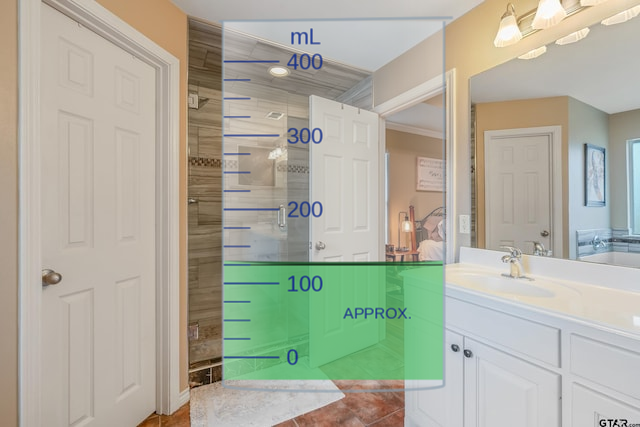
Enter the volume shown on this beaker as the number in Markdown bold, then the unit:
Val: **125** mL
